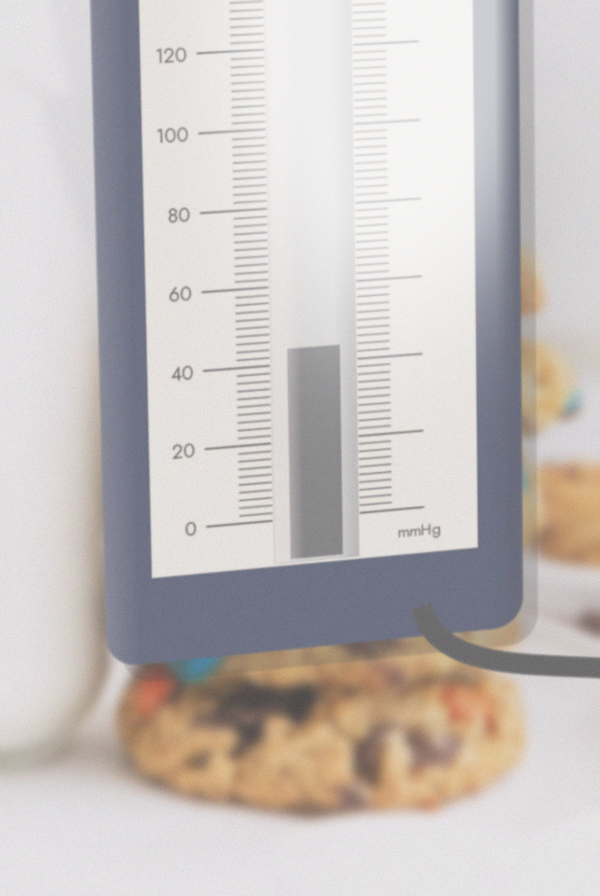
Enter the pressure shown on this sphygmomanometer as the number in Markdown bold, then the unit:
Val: **44** mmHg
